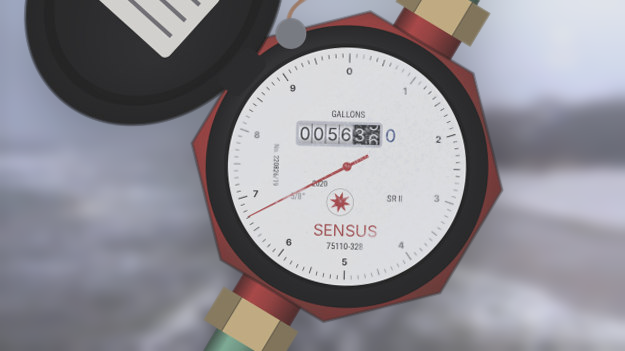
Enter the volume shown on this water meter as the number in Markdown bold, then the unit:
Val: **56356.7** gal
